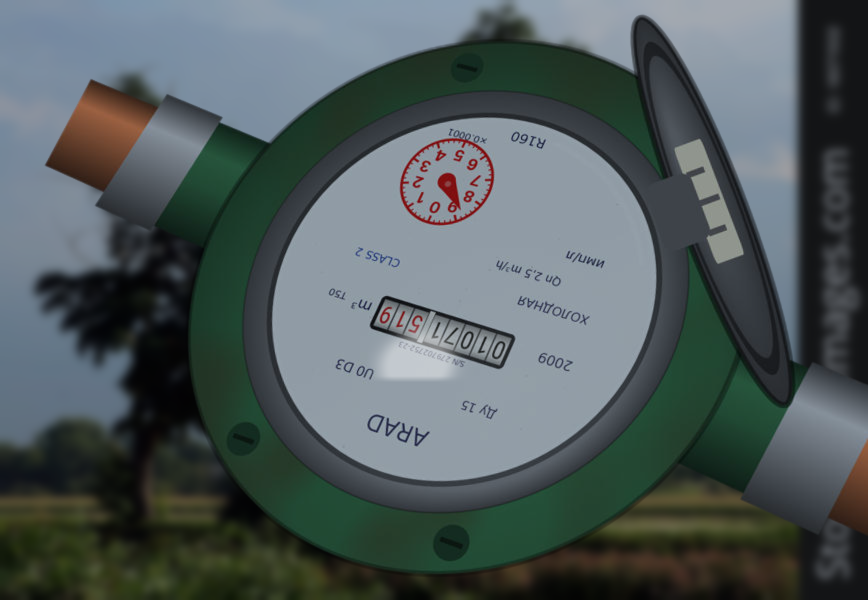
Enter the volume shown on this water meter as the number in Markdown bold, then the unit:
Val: **1071.5198** m³
